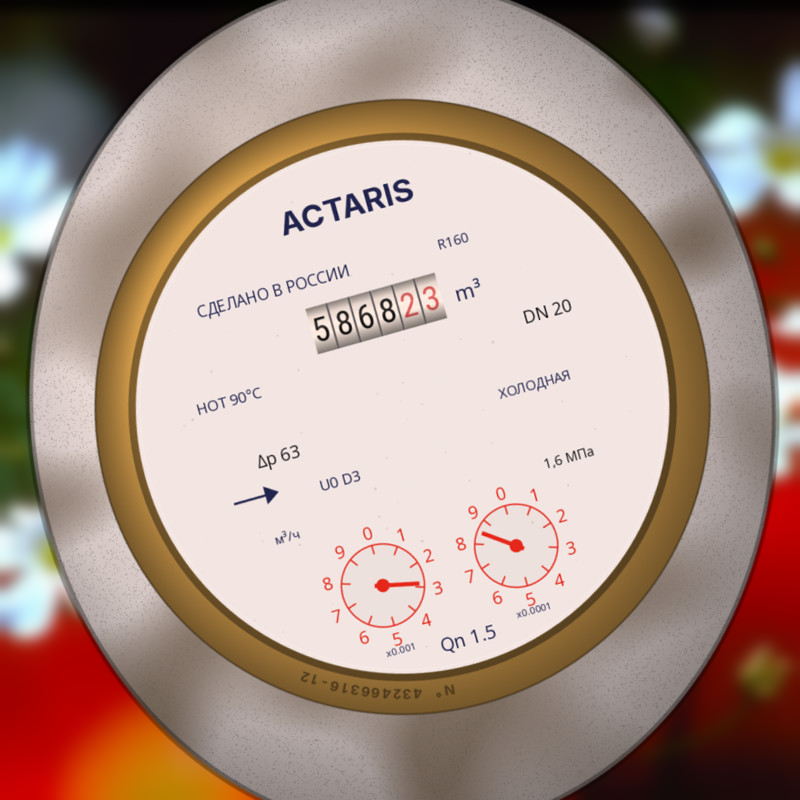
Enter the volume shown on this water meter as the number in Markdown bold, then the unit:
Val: **5868.2328** m³
